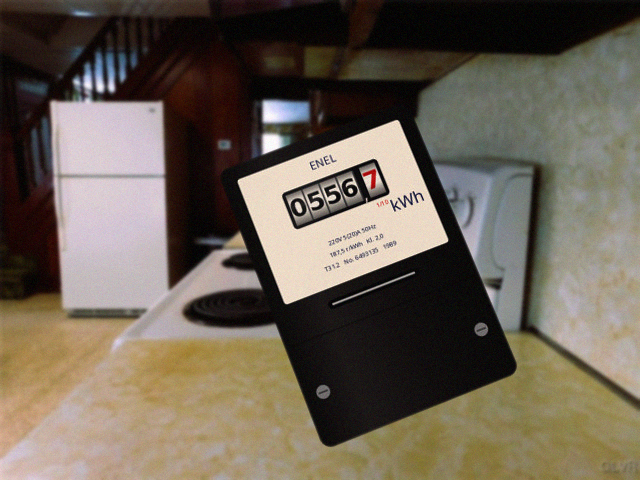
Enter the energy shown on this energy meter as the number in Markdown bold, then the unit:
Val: **556.7** kWh
